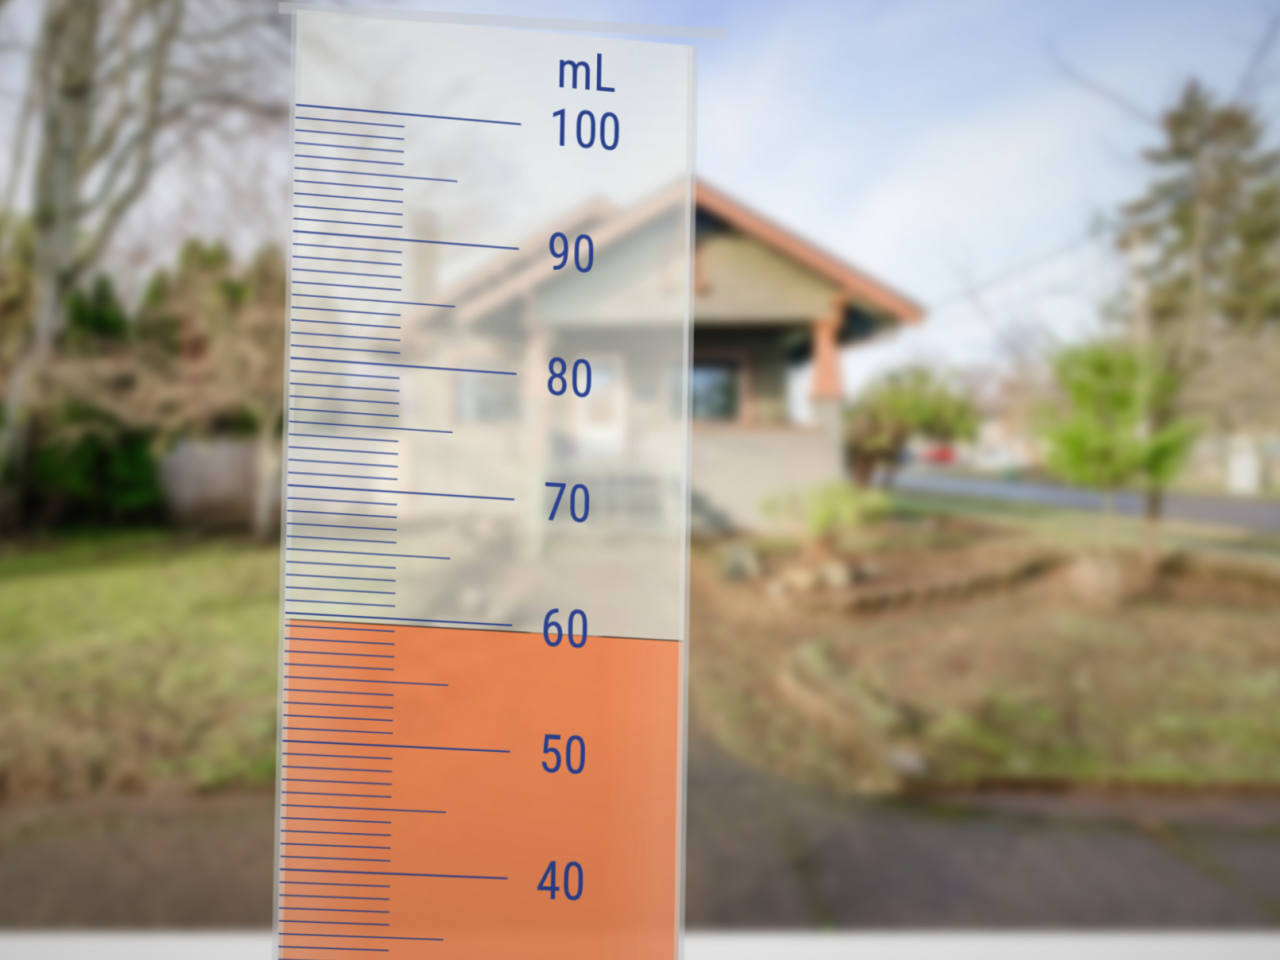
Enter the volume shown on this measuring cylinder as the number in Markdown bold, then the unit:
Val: **59.5** mL
